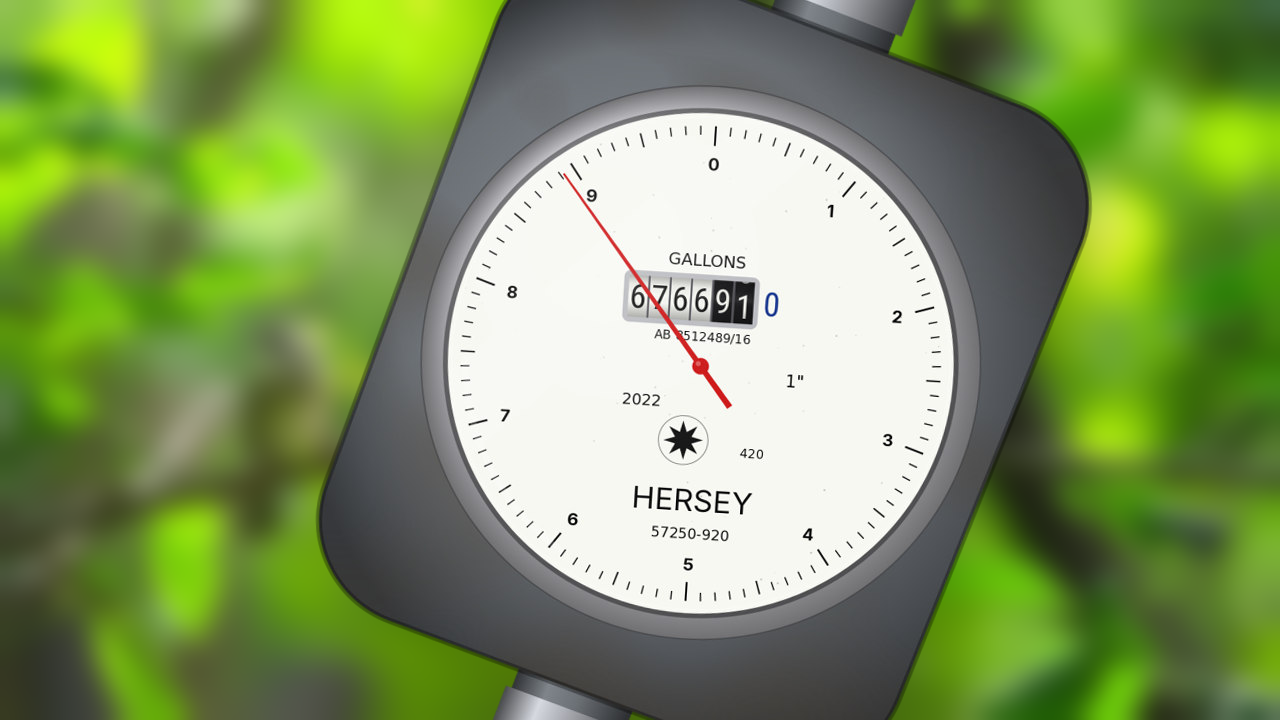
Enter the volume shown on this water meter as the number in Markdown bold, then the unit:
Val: **6766908.9** gal
